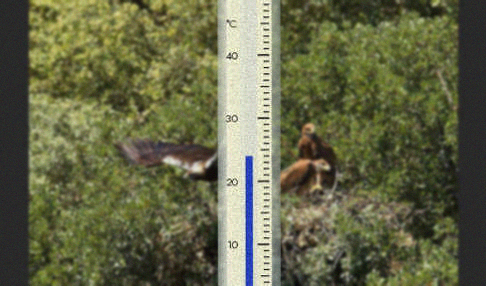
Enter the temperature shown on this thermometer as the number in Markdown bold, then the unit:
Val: **24** °C
